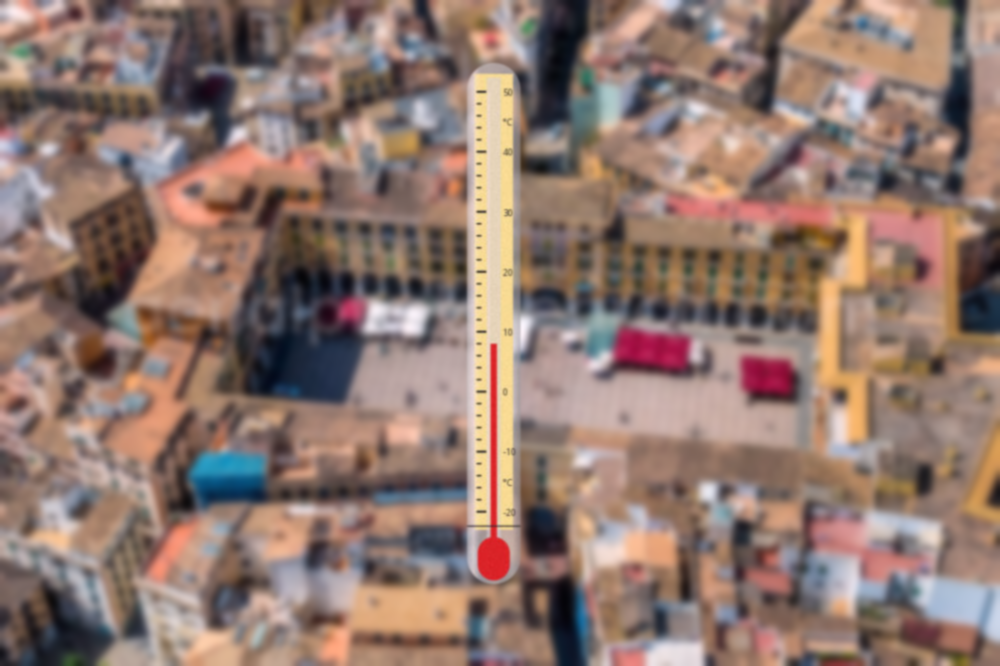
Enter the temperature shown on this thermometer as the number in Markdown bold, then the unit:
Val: **8** °C
